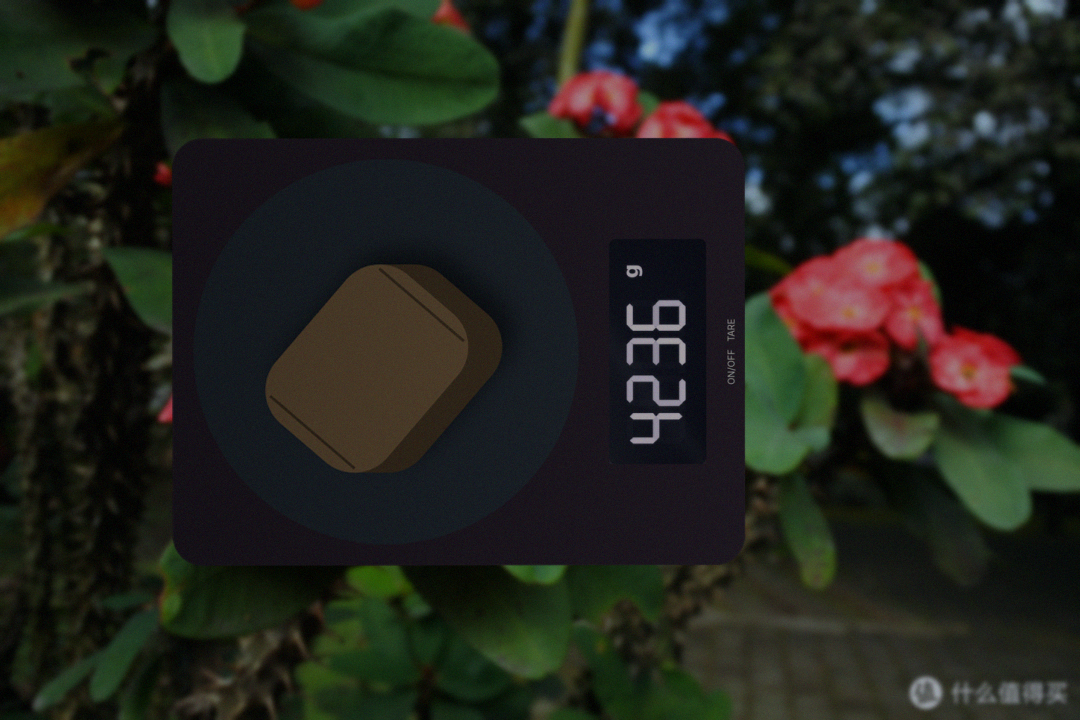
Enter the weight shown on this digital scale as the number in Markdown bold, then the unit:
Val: **4236** g
